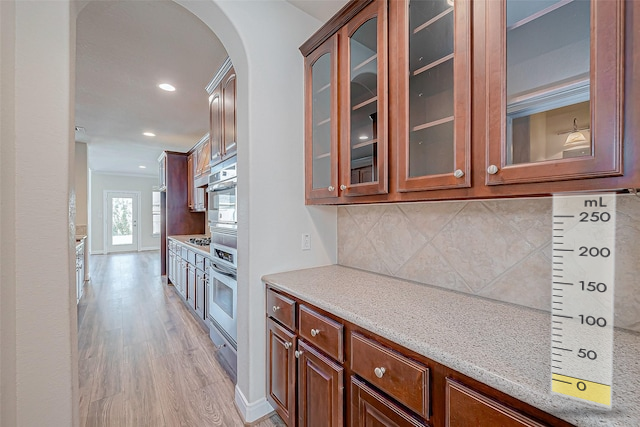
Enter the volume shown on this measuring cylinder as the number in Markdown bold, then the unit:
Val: **10** mL
